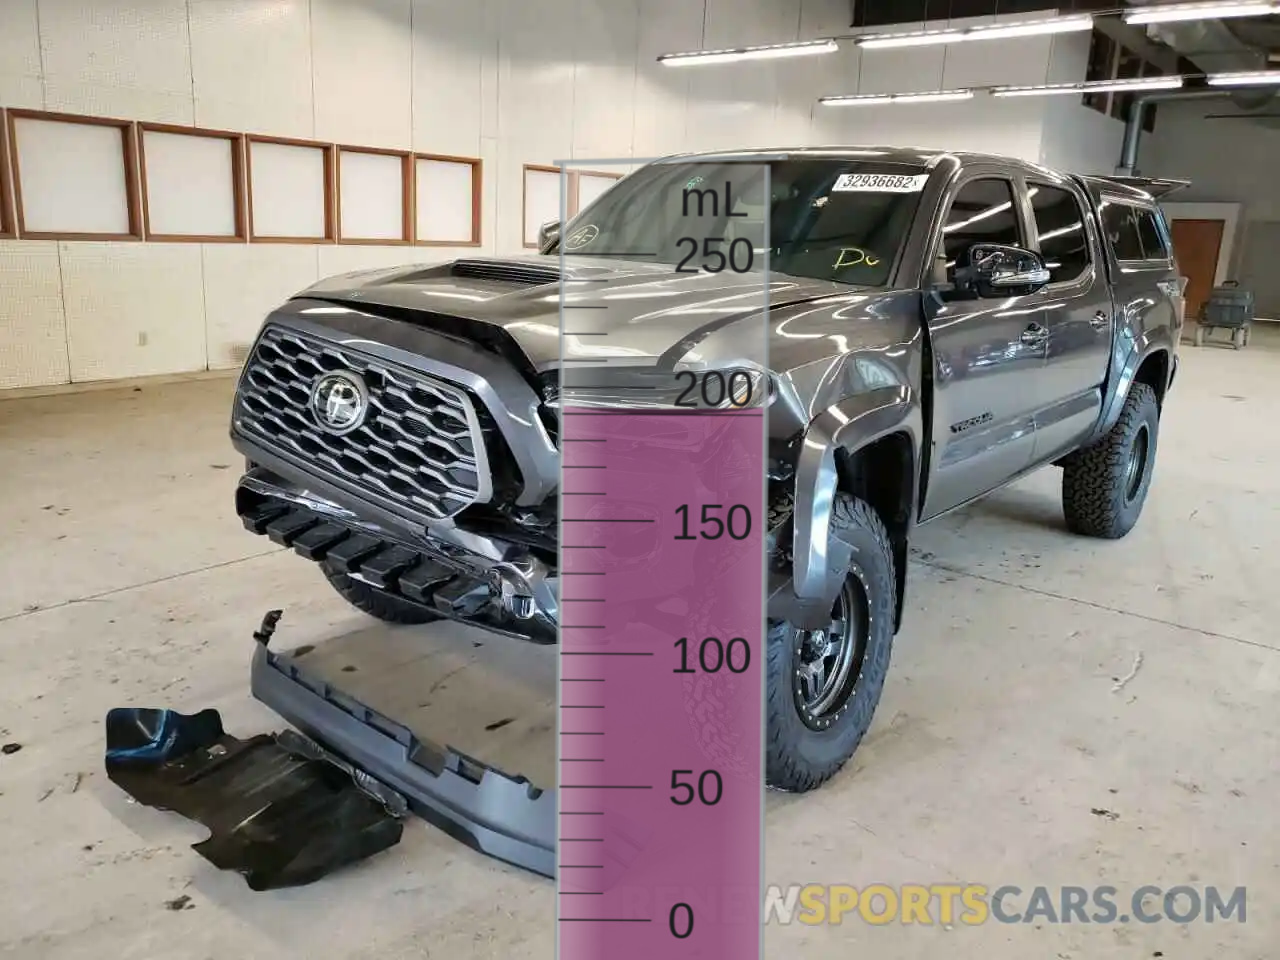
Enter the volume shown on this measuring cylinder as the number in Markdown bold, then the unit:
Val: **190** mL
